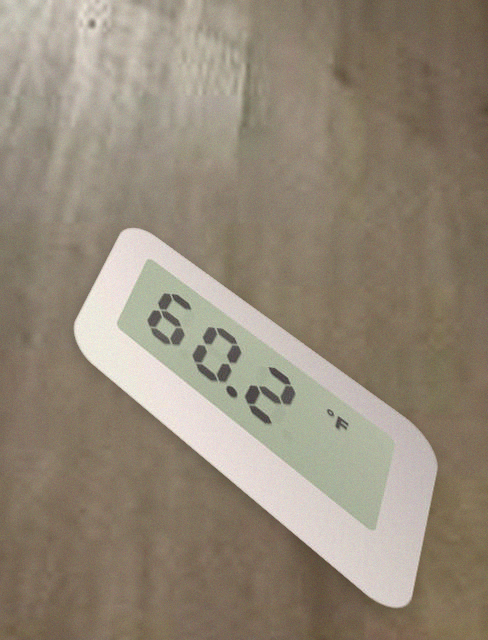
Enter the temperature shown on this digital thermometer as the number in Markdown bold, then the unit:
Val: **60.2** °F
